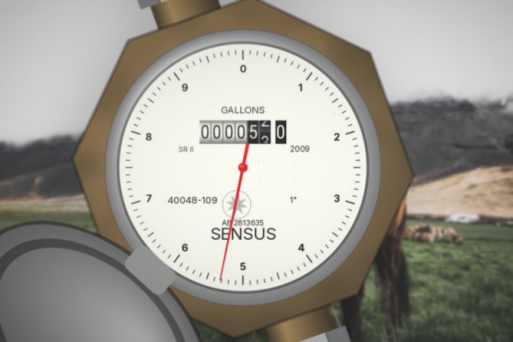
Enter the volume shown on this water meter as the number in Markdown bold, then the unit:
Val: **525.3** gal
